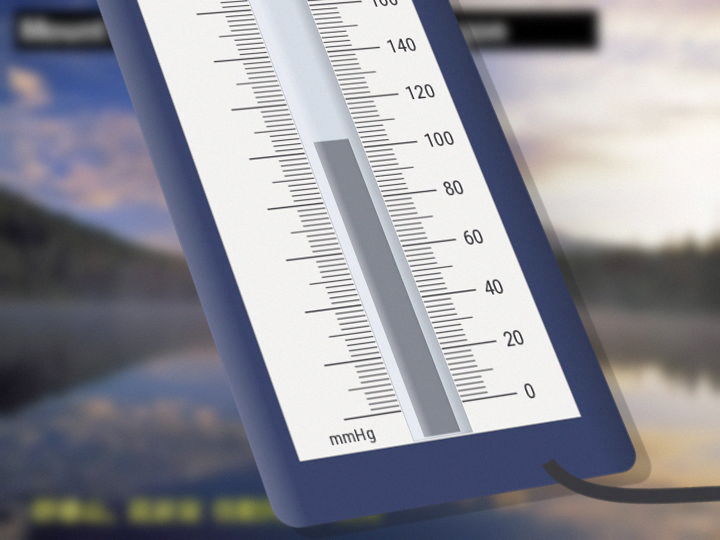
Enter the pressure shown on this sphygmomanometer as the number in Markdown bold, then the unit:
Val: **104** mmHg
